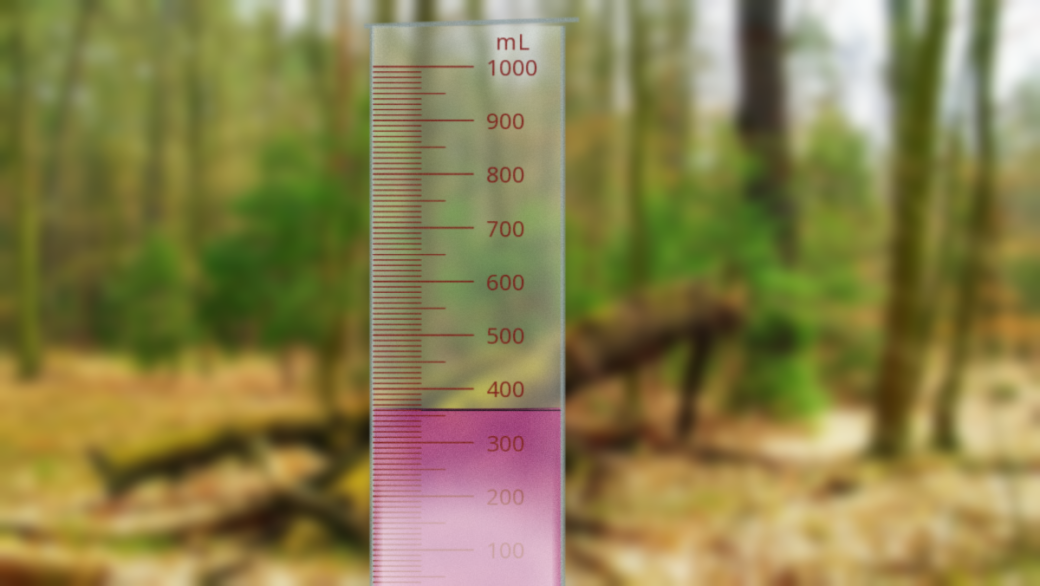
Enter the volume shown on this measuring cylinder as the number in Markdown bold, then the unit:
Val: **360** mL
